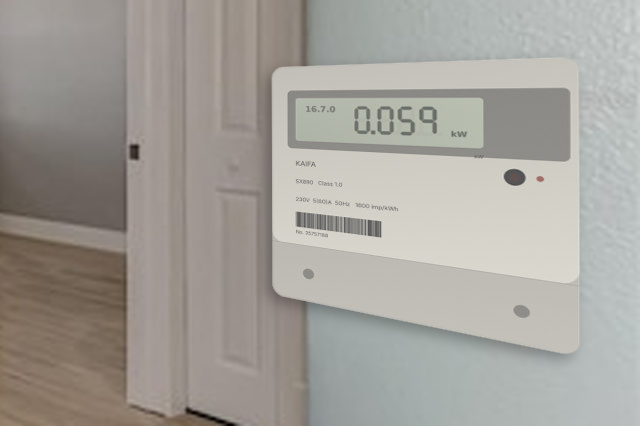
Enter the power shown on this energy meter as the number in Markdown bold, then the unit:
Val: **0.059** kW
